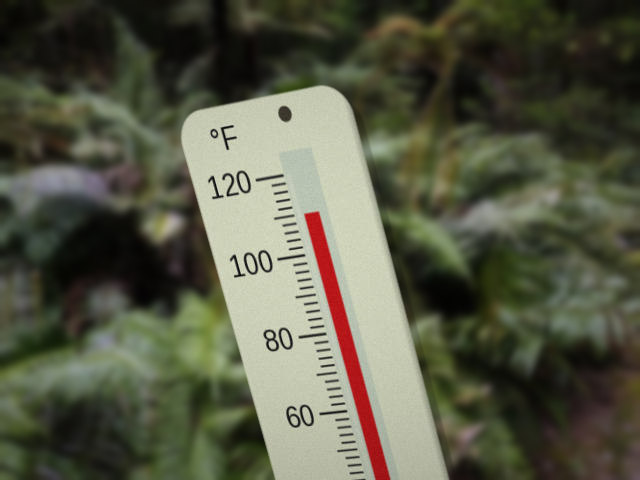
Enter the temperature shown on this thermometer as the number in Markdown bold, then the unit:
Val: **110** °F
